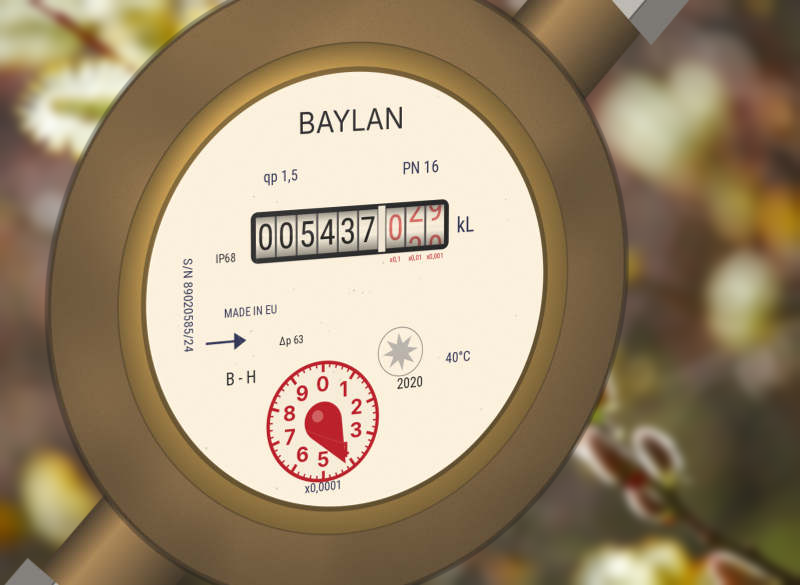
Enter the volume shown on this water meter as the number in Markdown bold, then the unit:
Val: **5437.0294** kL
